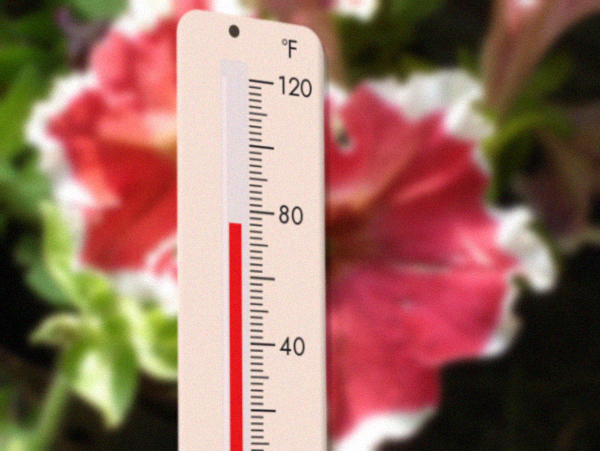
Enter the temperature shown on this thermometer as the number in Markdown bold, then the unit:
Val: **76** °F
